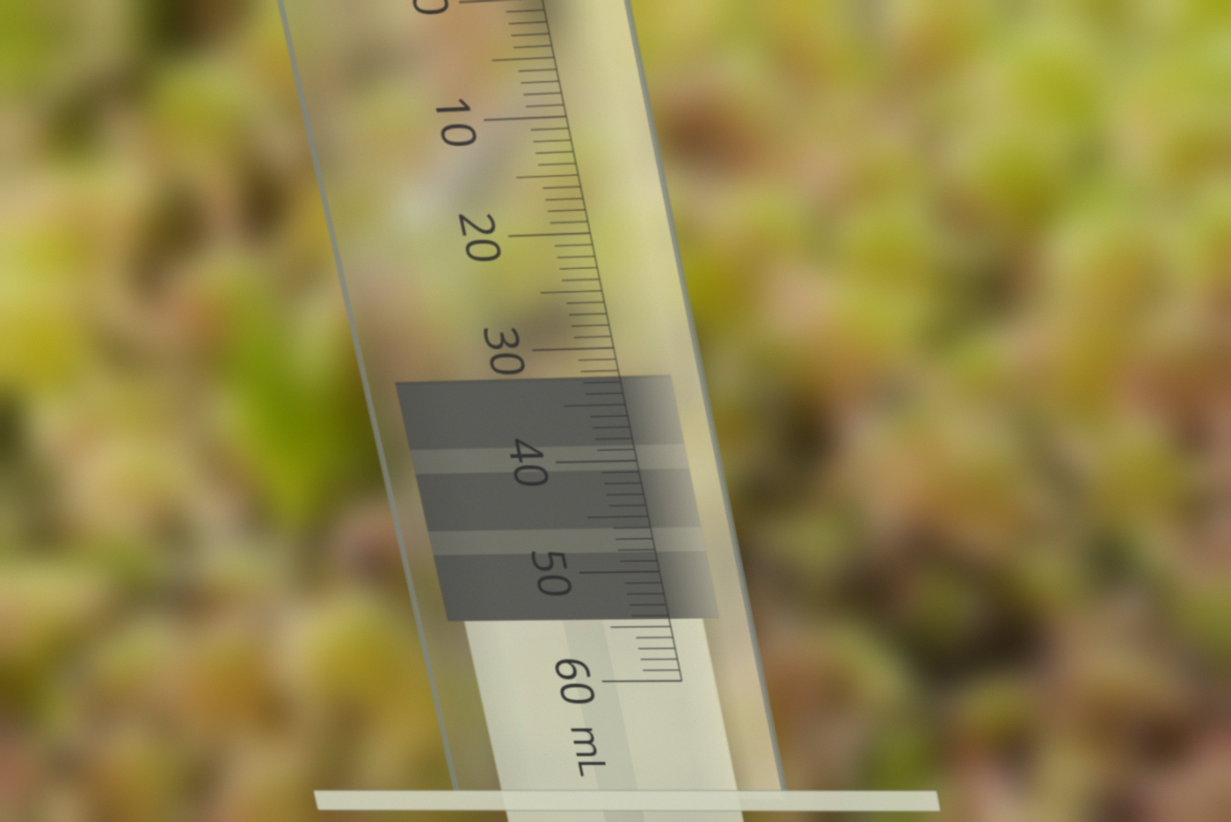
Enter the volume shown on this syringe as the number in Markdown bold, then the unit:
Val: **32.5** mL
